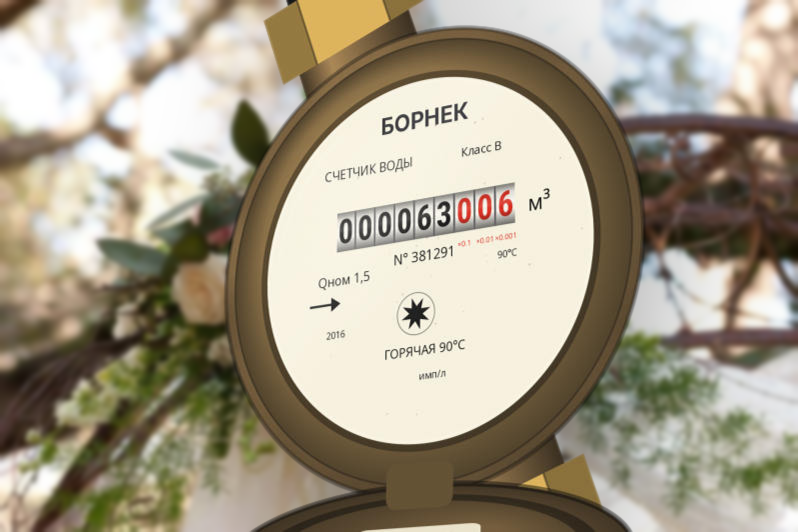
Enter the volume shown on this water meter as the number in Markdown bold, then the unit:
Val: **63.006** m³
